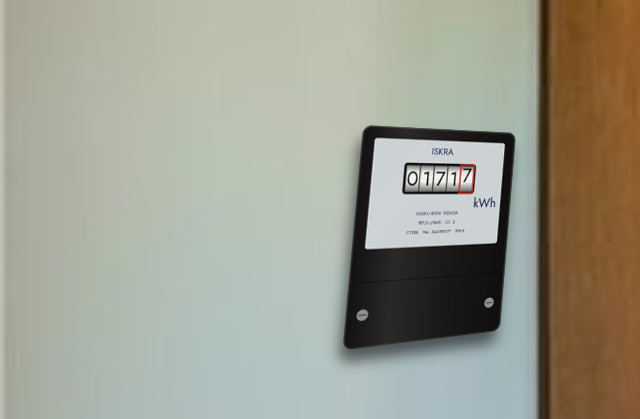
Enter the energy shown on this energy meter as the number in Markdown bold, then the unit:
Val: **171.7** kWh
